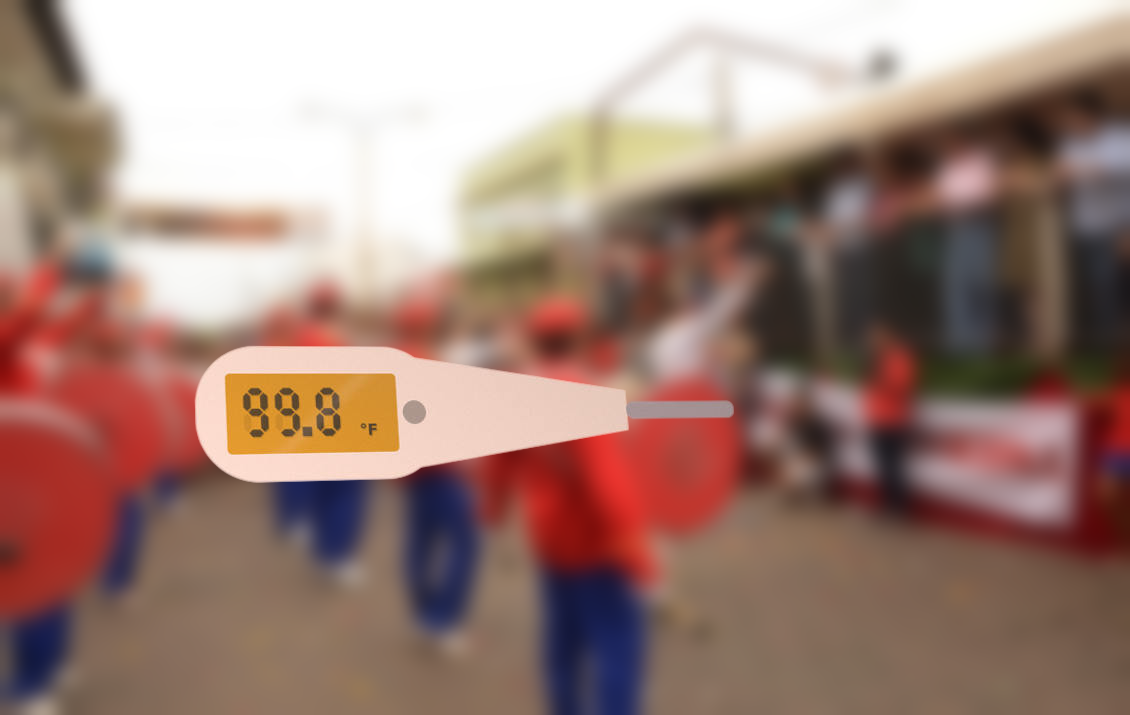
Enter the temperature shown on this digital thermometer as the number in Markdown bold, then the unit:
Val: **99.8** °F
